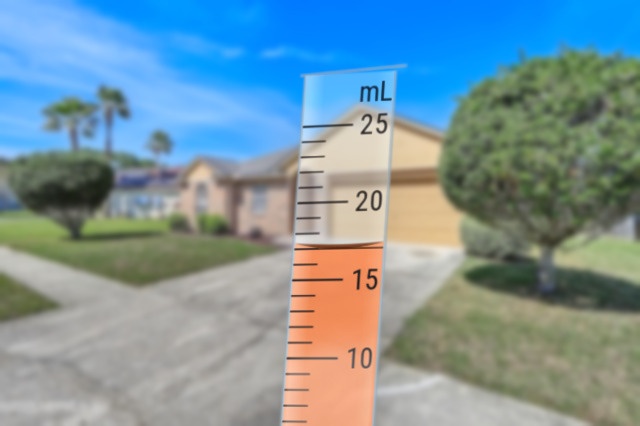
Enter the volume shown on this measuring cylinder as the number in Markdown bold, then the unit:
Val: **17** mL
